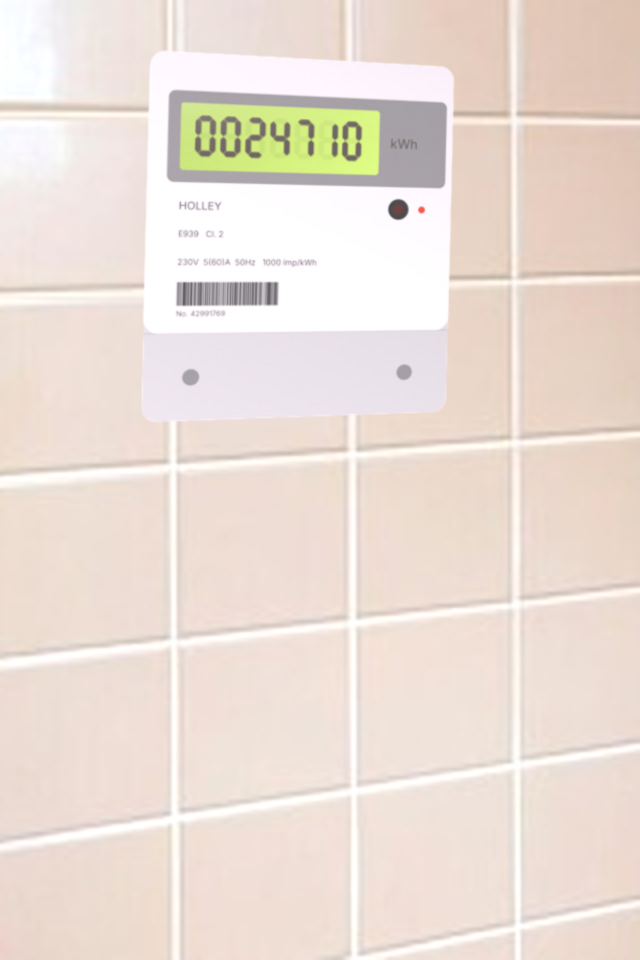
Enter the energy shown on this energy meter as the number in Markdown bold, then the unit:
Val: **24710** kWh
